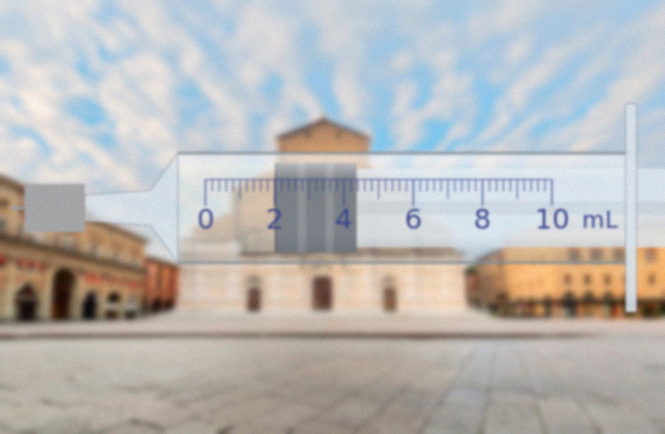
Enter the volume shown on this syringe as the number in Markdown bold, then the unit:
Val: **2** mL
